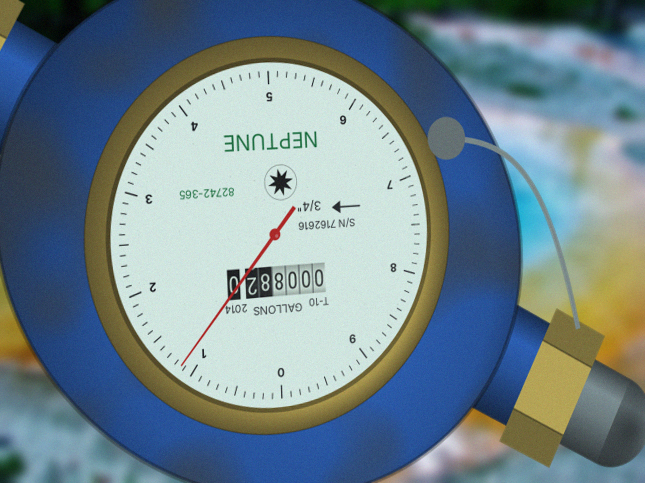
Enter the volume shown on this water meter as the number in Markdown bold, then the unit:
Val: **8821.1** gal
